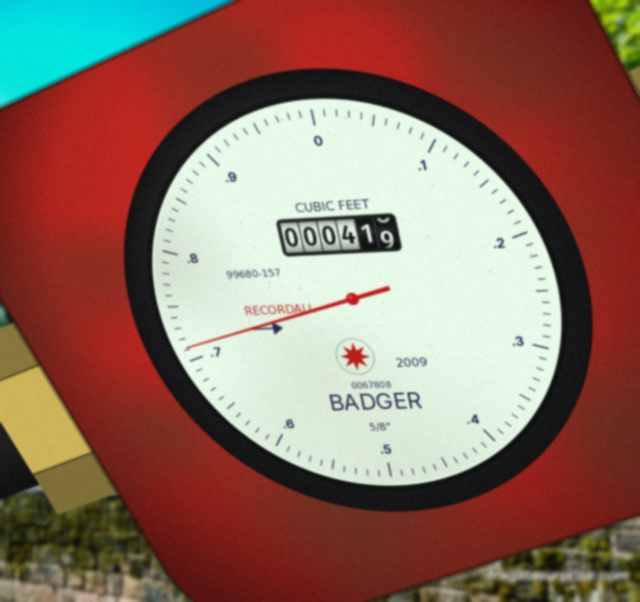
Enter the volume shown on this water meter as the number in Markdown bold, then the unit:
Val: **418.71** ft³
